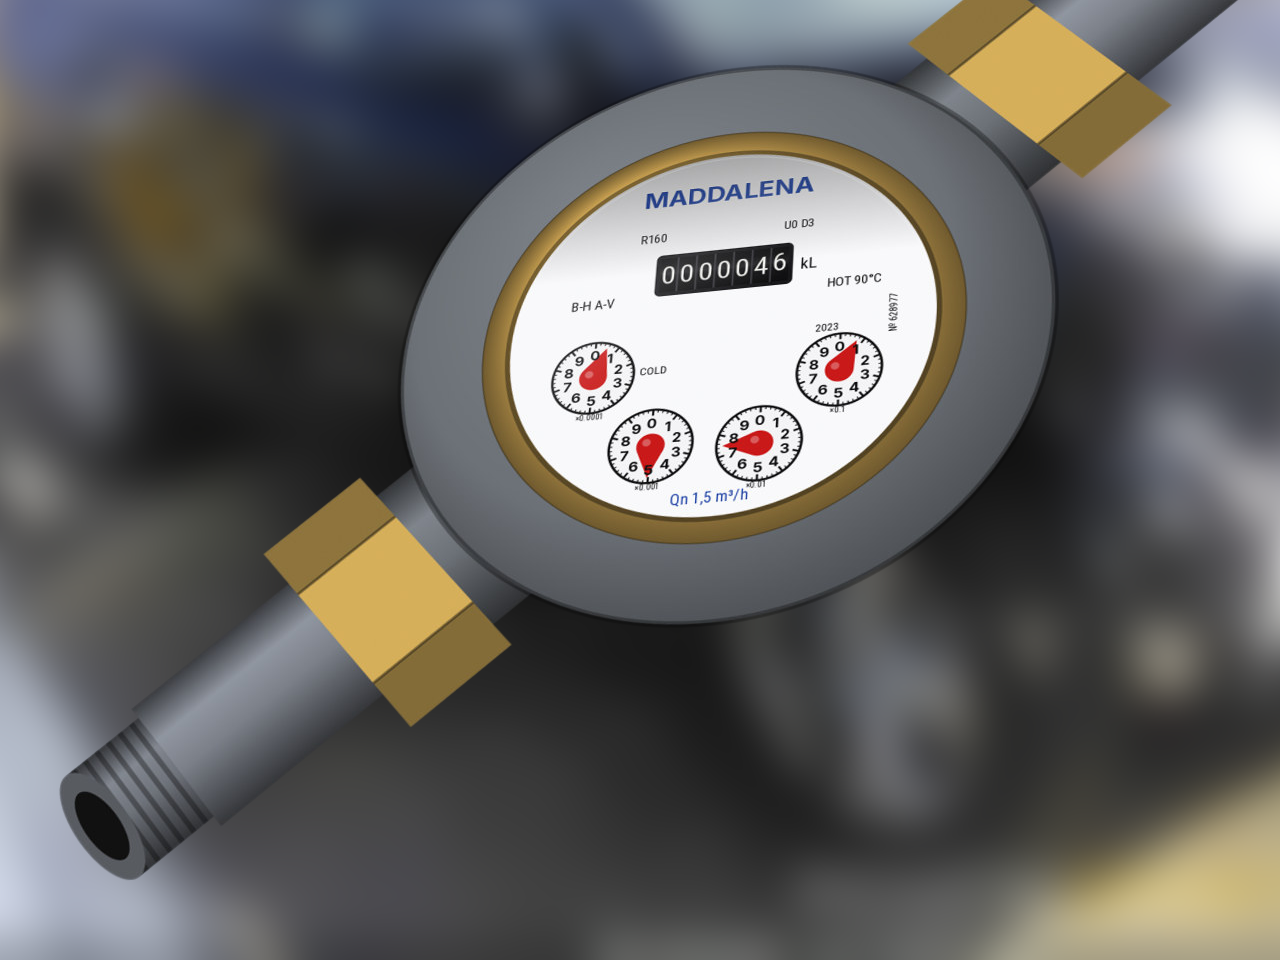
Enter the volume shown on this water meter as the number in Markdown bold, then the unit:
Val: **46.0750** kL
